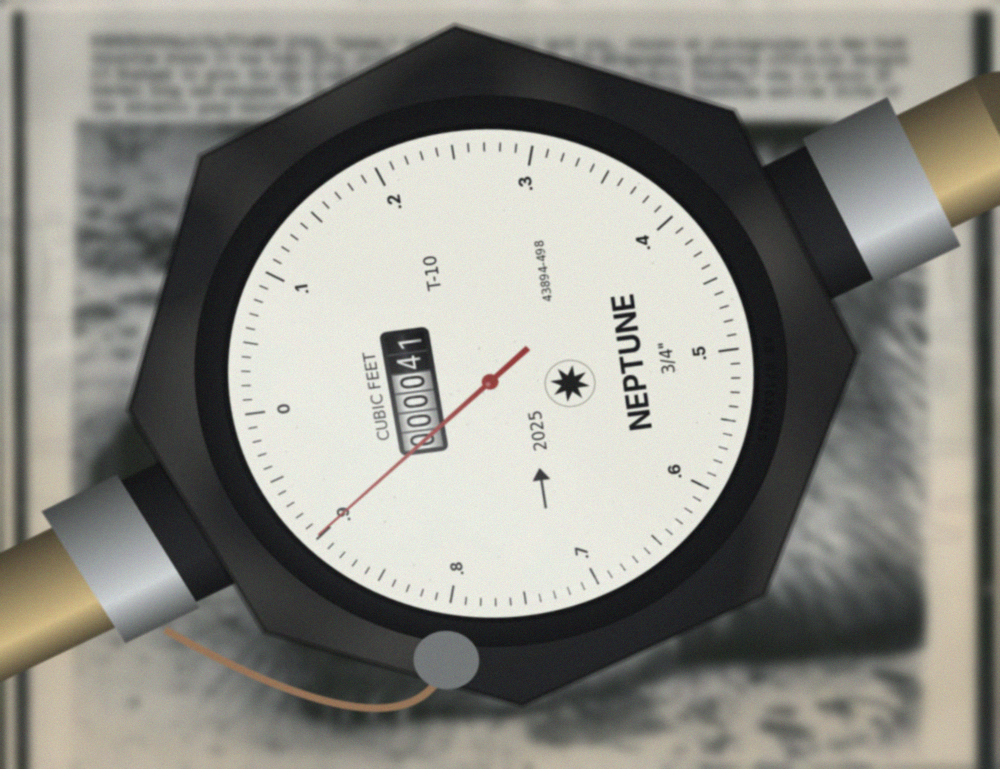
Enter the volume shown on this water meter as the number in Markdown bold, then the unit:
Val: **40.90** ft³
